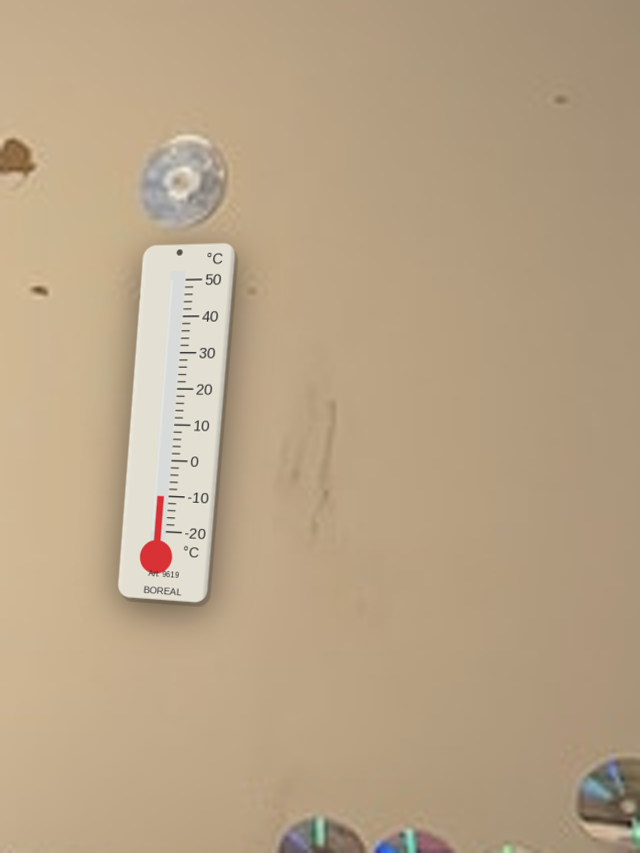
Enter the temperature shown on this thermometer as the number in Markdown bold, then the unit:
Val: **-10** °C
